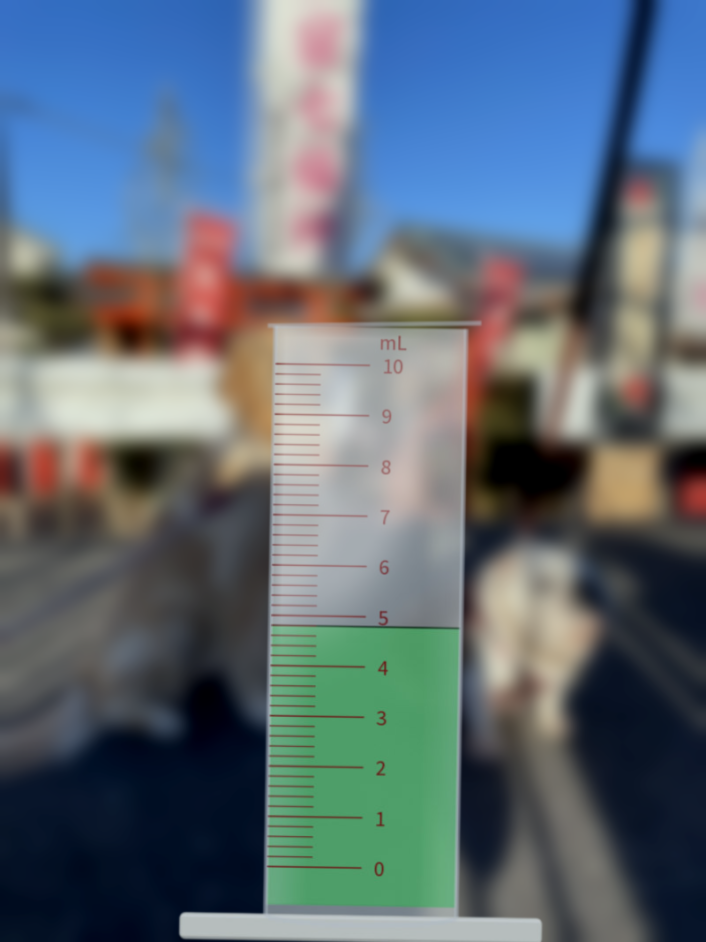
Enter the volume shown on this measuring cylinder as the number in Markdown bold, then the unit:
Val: **4.8** mL
